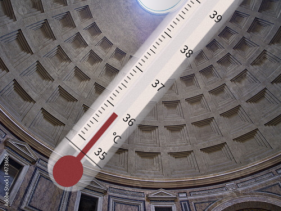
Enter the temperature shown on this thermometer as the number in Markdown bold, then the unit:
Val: **35.9** °C
